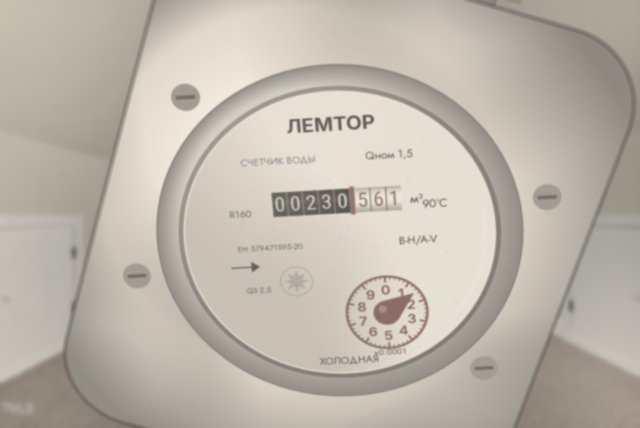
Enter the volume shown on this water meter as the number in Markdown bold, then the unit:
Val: **230.5611** m³
